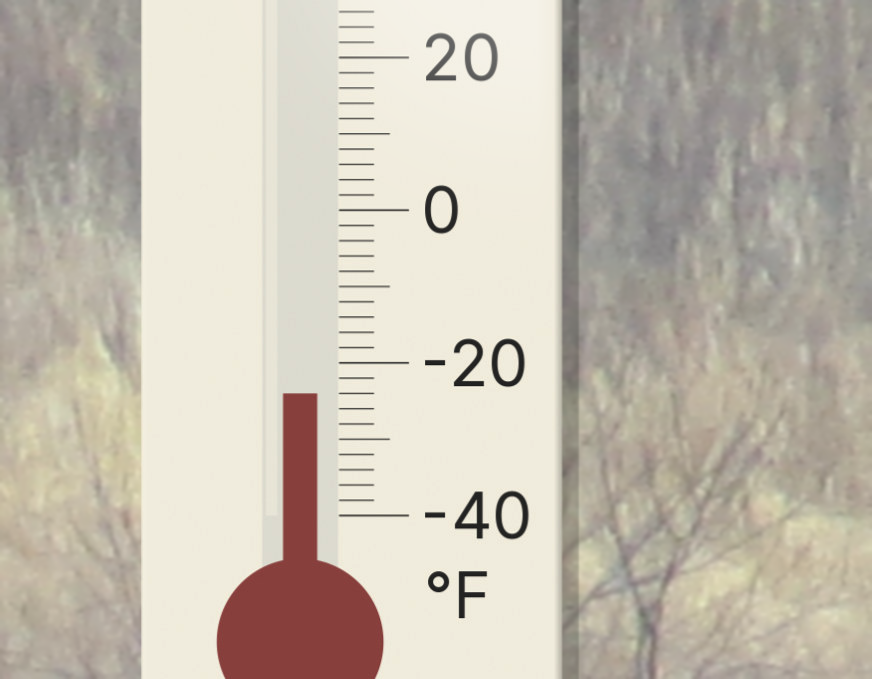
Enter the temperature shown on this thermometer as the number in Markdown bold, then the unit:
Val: **-24** °F
